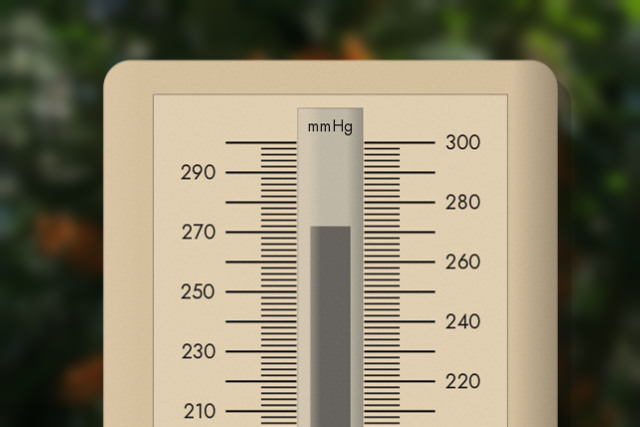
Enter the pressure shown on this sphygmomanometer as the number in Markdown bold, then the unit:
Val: **272** mmHg
